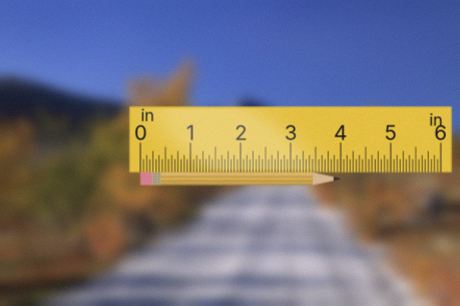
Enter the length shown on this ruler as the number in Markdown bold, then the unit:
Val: **4** in
